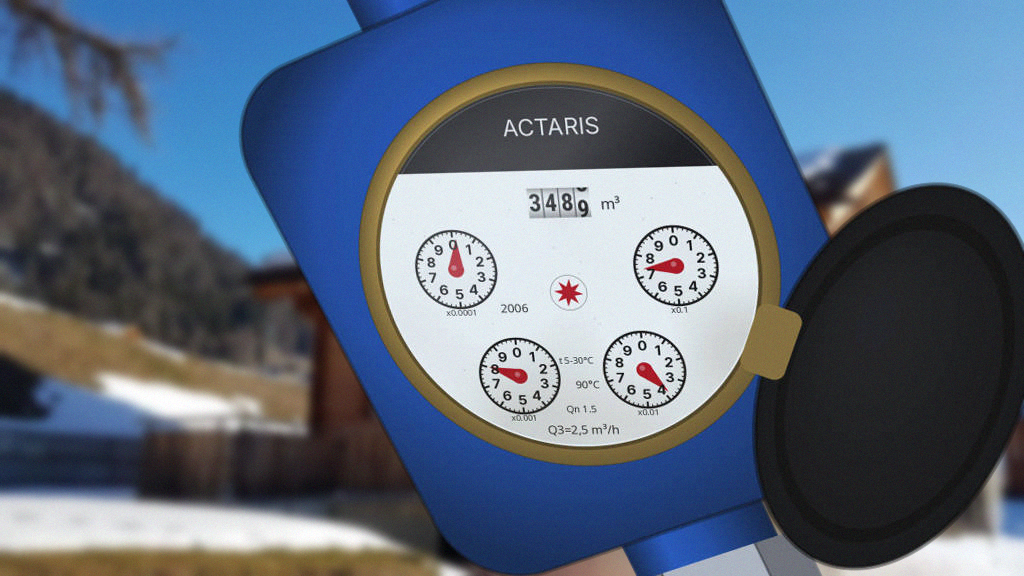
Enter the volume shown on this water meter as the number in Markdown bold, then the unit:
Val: **3488.7380** m³
